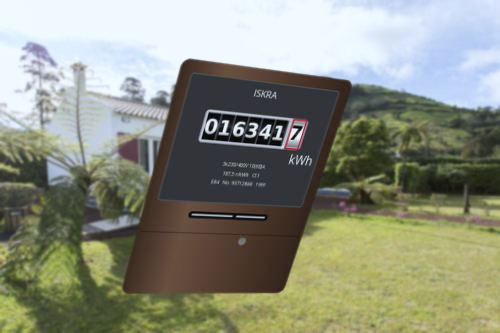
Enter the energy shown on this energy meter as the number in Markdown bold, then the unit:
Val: **16341.7** kWh
